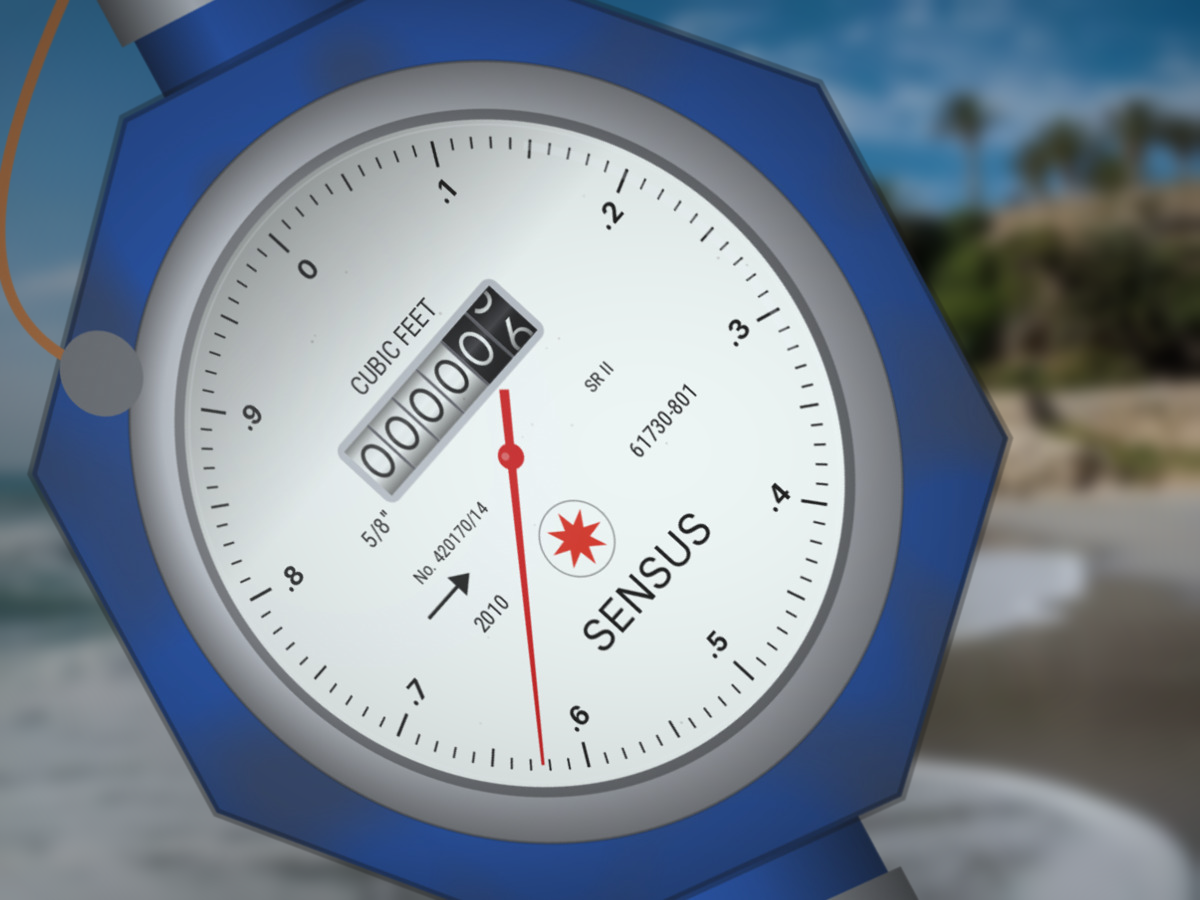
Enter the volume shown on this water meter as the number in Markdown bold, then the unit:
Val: **5.62** ft³
